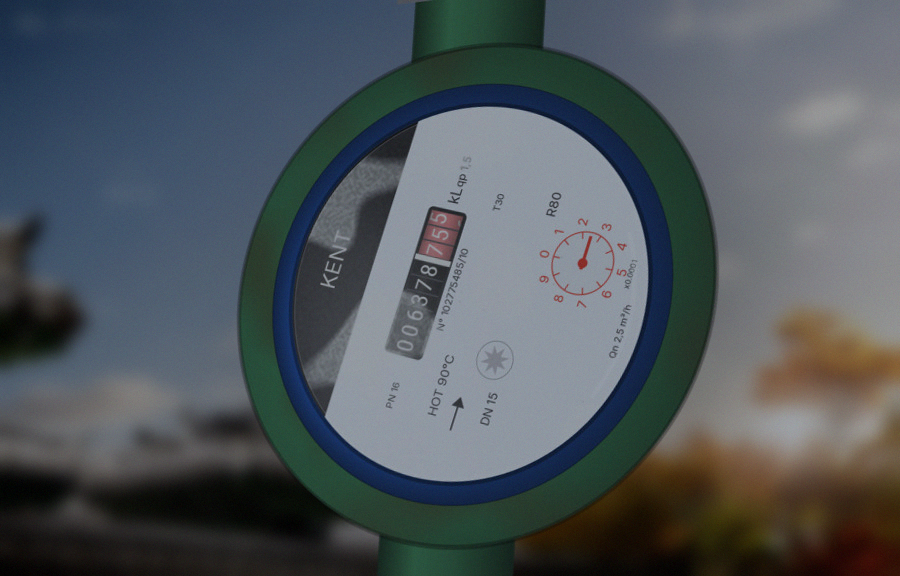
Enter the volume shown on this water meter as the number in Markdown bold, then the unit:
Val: **6378.7552** kL
